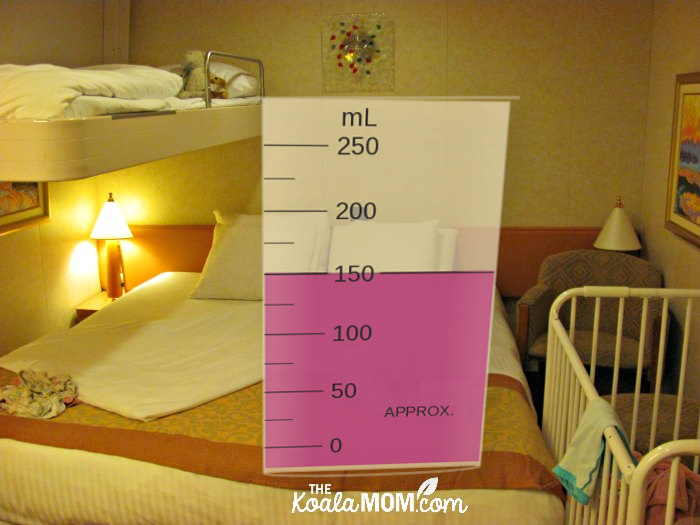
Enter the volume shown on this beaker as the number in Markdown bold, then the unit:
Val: **150** mL
